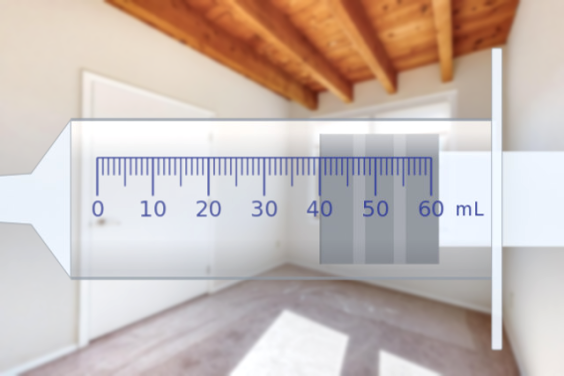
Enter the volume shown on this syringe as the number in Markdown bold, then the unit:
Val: **40** mL
